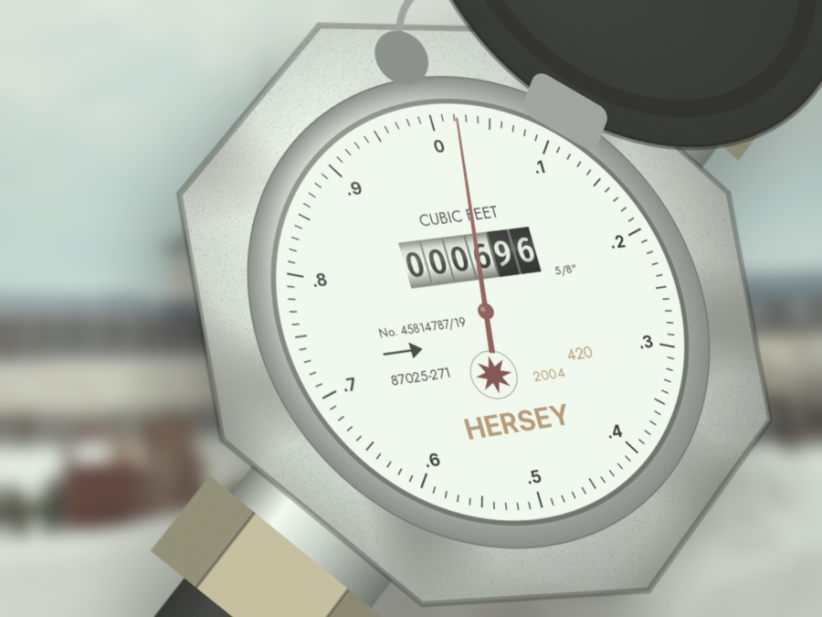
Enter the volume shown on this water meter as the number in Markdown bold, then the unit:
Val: **696.02** ft³
